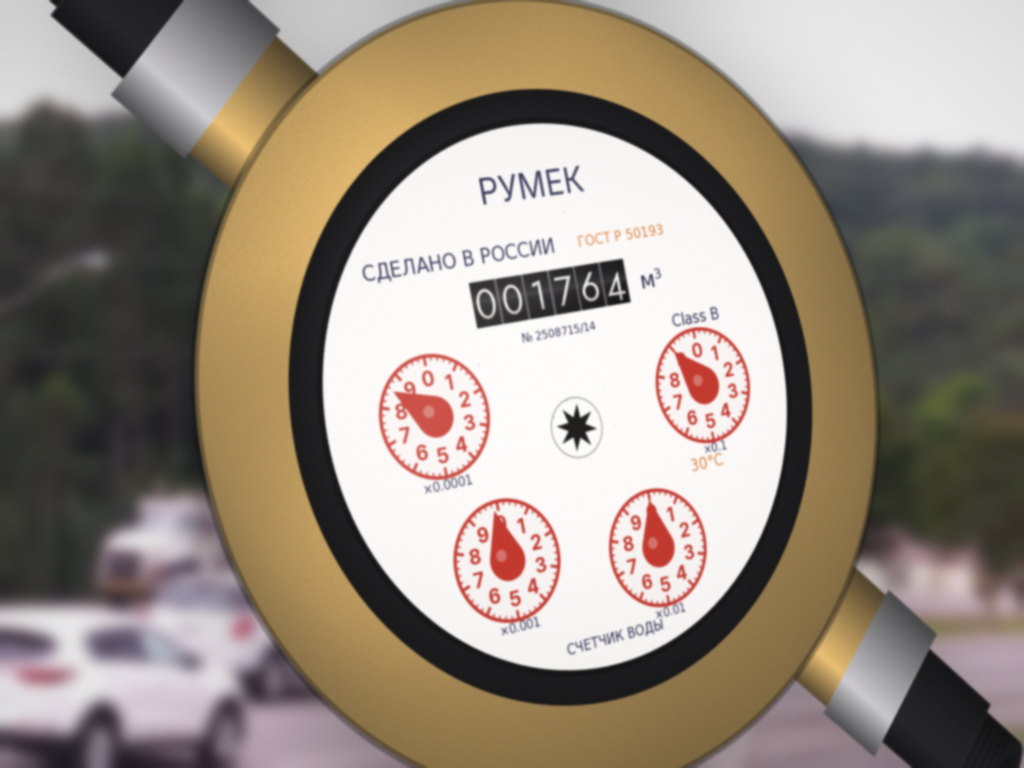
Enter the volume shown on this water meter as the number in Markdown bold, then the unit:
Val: **1763.8998** m³
